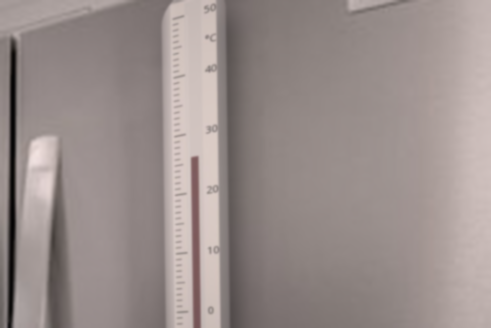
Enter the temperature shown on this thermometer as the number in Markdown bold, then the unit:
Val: **26** °C
